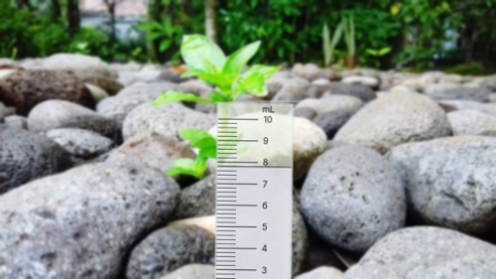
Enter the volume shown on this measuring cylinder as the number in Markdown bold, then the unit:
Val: **7.8** mL
